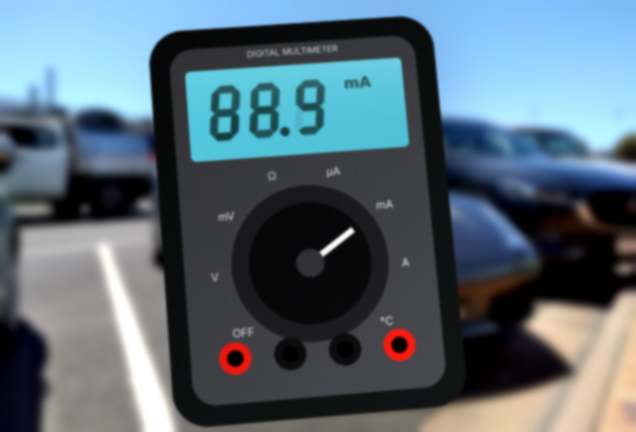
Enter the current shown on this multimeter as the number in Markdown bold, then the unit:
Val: **88.9** mA
